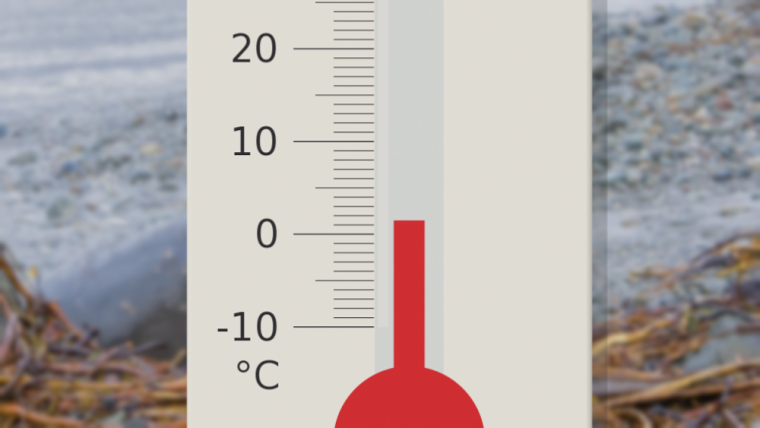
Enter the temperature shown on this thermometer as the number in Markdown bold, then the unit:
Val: **1.5** °C
